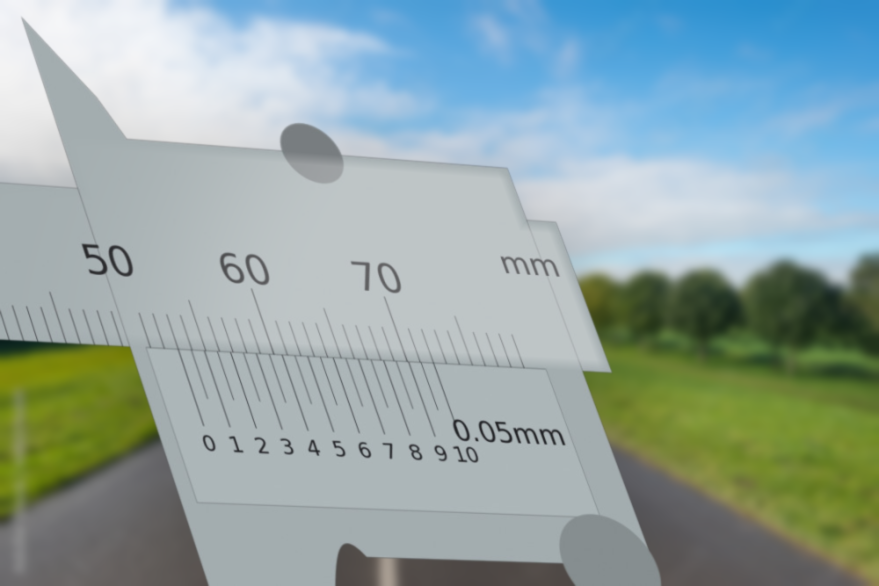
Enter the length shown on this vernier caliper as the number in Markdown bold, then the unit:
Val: **53.0** mm
